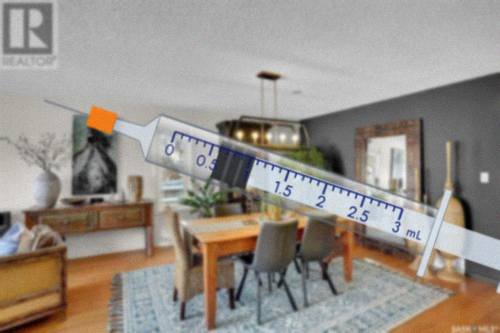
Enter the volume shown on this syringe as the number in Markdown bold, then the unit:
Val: **0.6** mL
